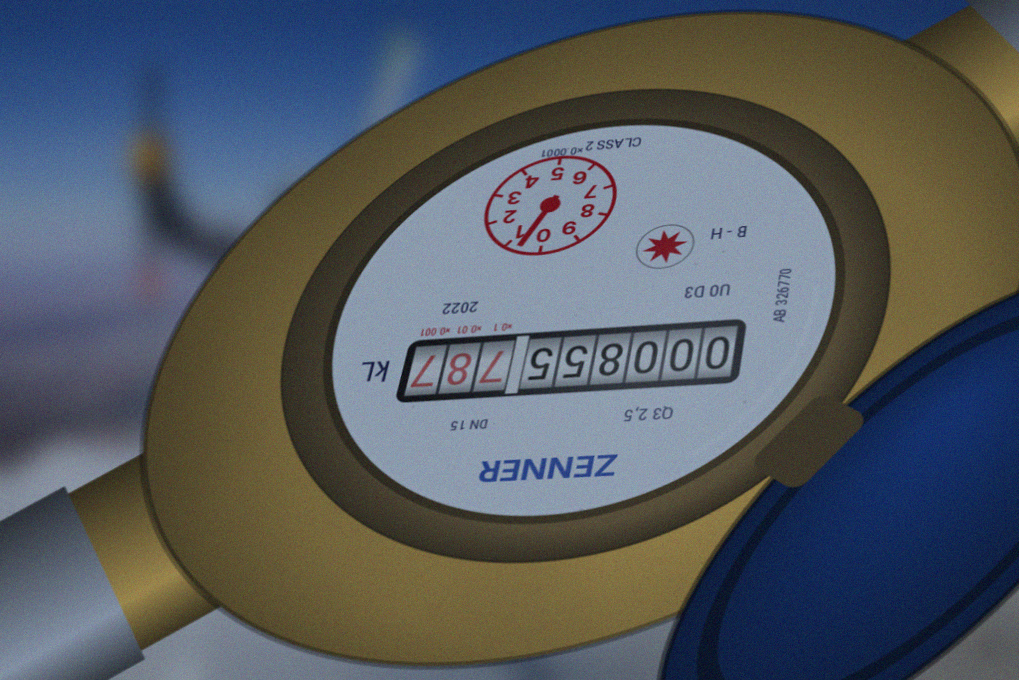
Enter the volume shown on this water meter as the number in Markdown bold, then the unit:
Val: **855.7870** kL
